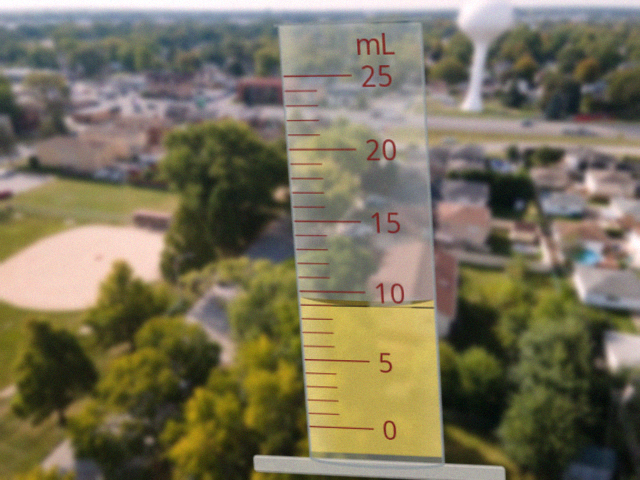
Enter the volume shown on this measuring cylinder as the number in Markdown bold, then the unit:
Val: **9** mL
